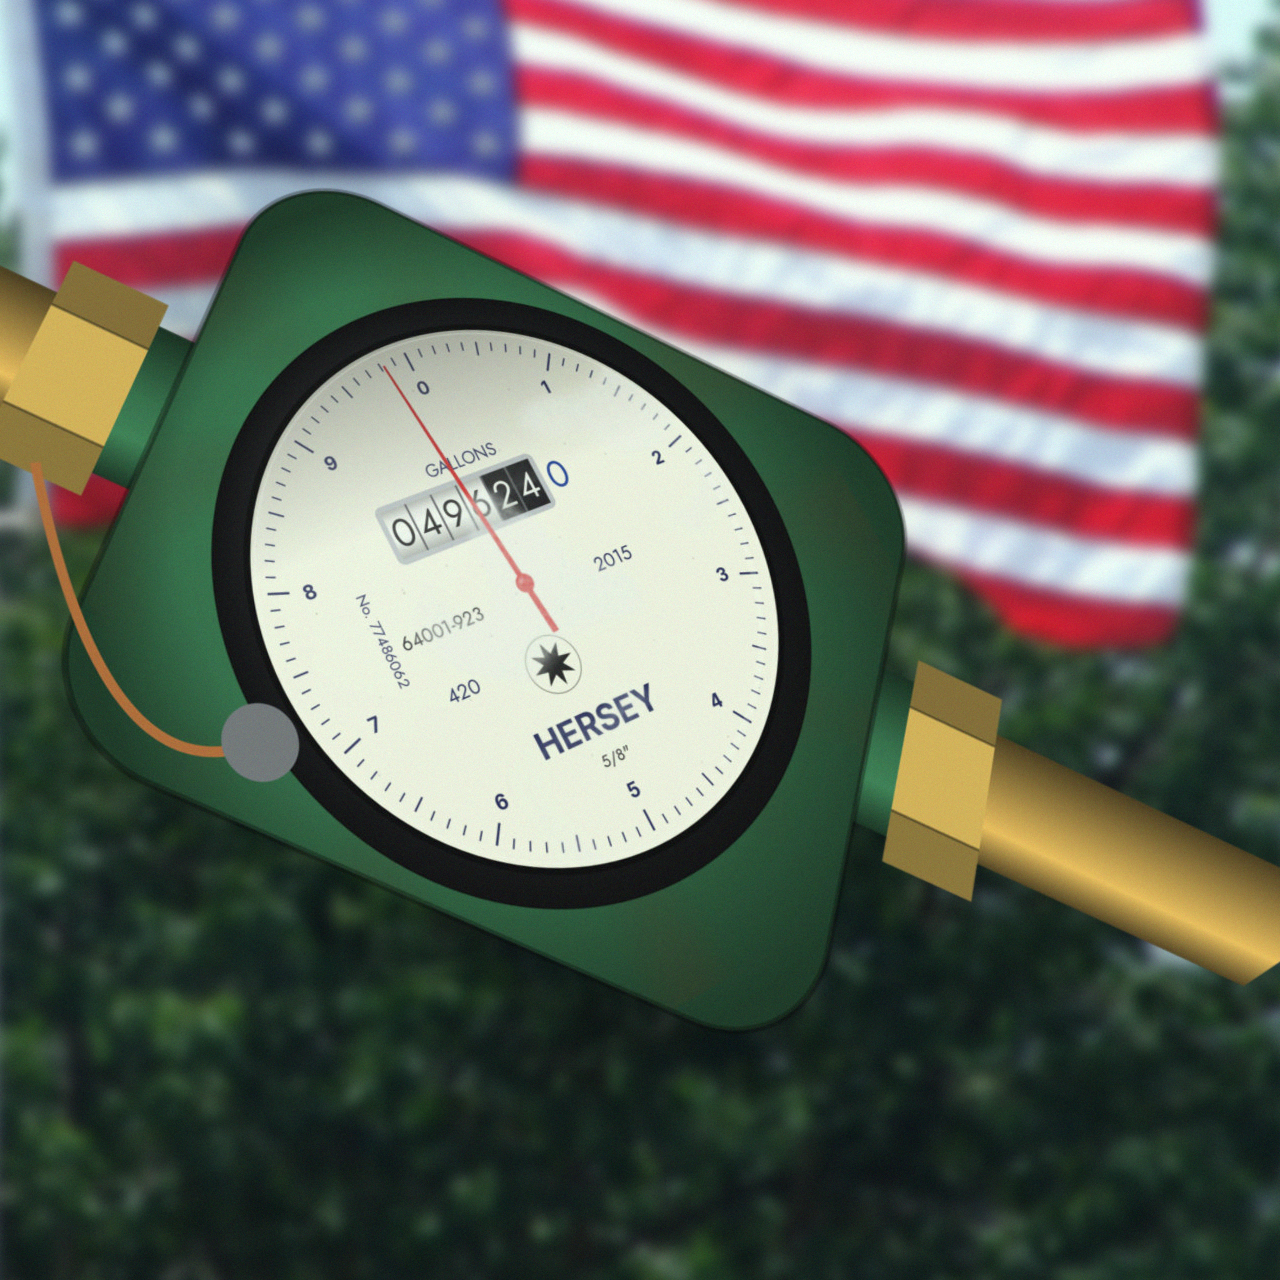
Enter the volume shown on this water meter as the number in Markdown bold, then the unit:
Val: **496239.8** gal
